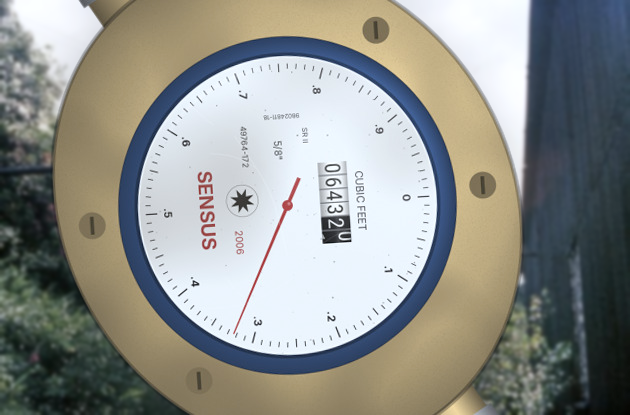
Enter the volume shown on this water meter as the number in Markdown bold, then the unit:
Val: **64320.32** ft³
